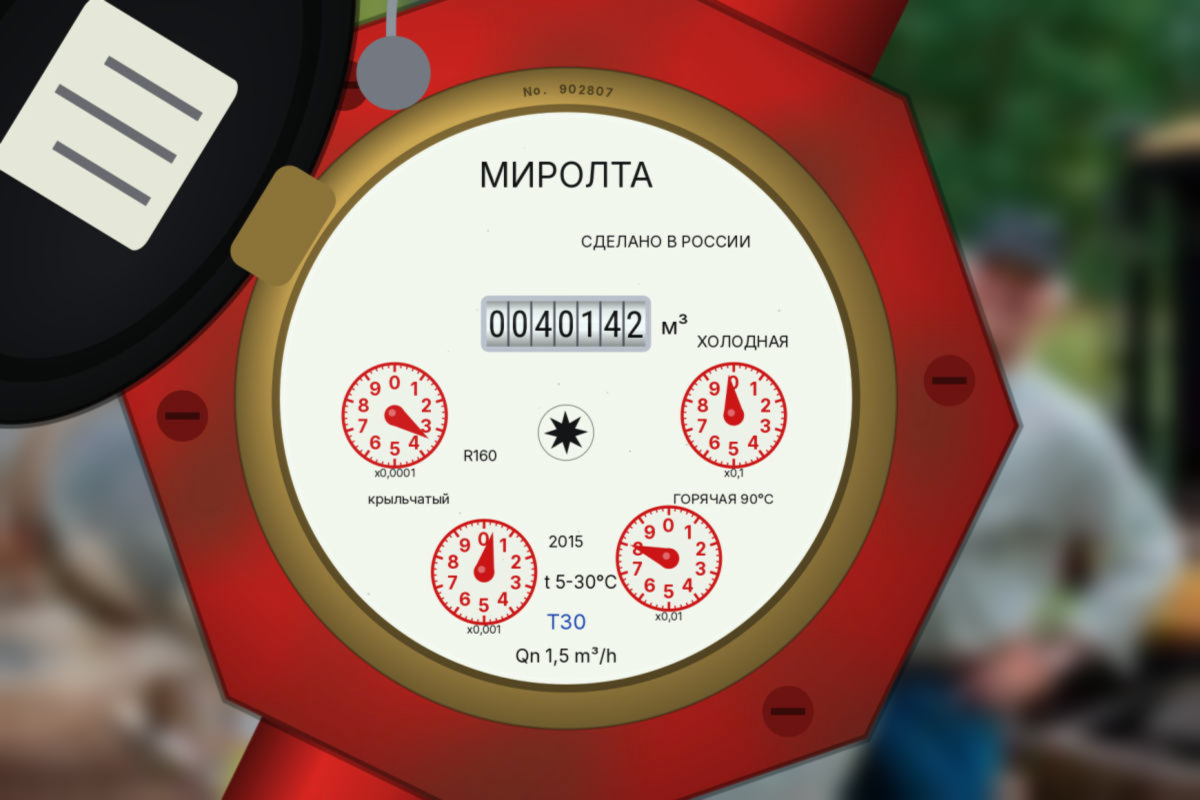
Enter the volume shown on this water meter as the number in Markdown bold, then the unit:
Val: **40141.9803** m³
